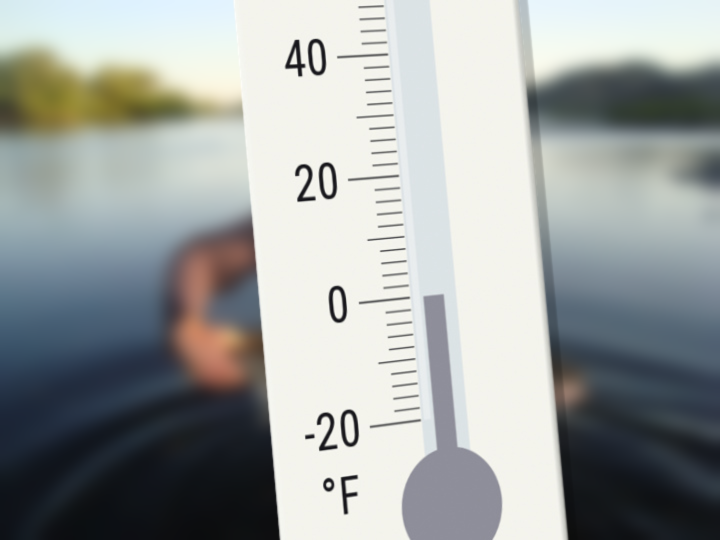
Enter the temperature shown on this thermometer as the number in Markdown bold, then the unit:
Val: **0** °F
